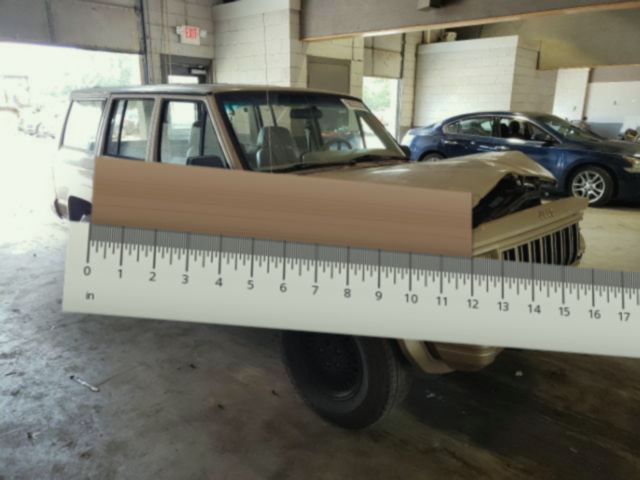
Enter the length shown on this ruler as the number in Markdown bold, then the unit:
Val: **12** in
